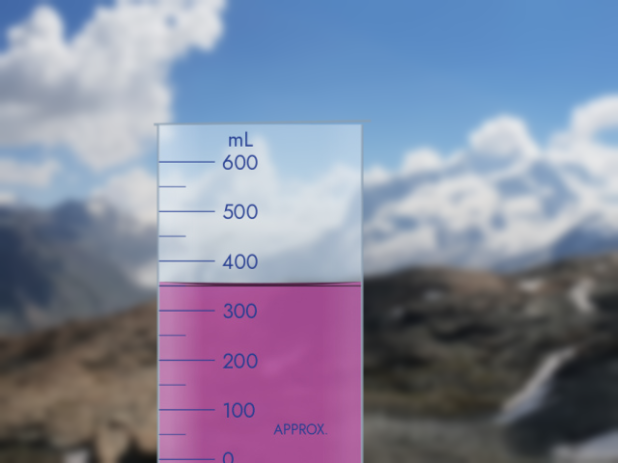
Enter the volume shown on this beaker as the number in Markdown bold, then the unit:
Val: **350** mL
